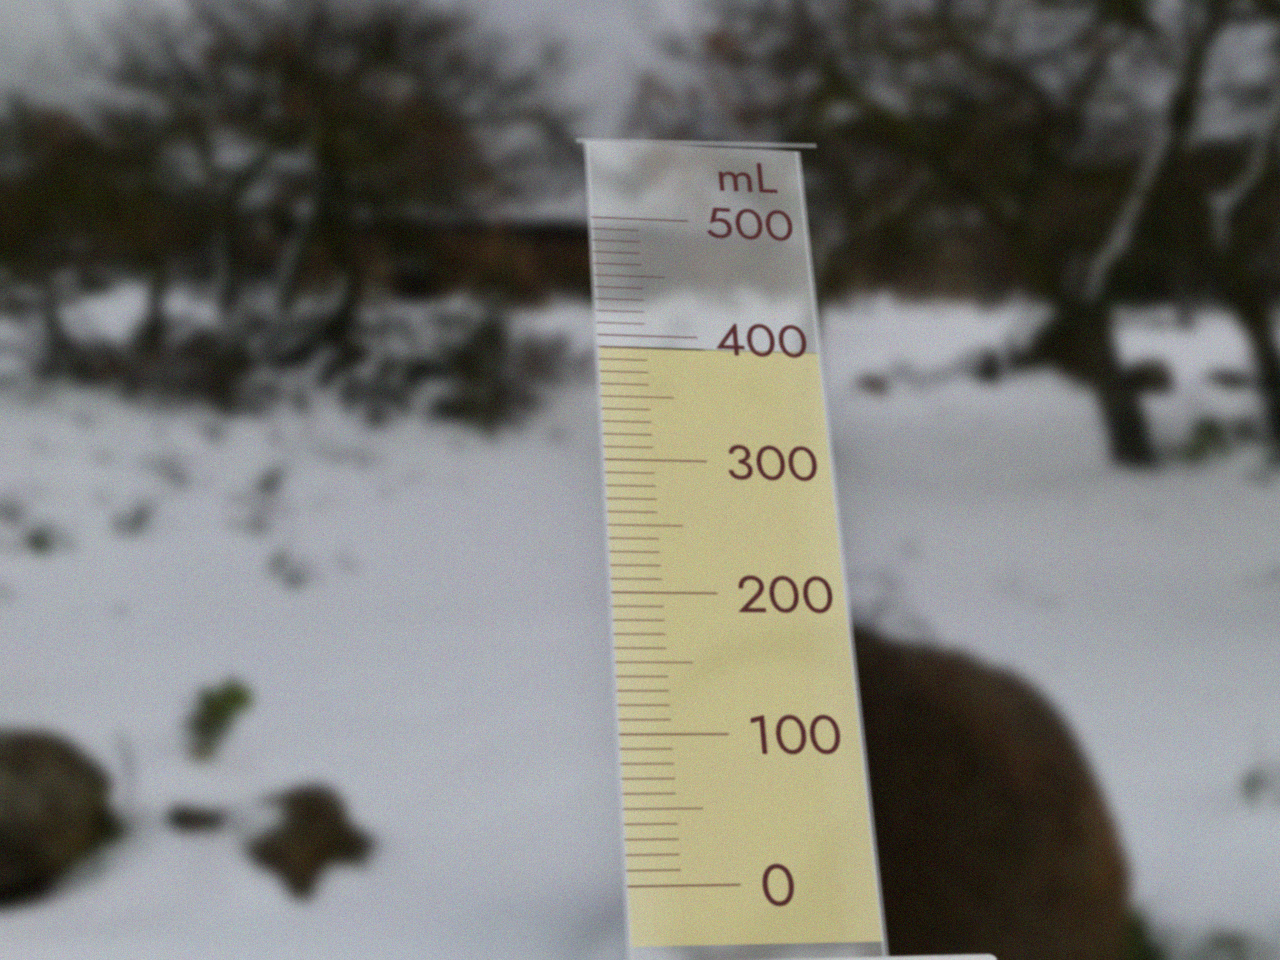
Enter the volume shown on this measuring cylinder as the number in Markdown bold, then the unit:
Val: **390** mL
